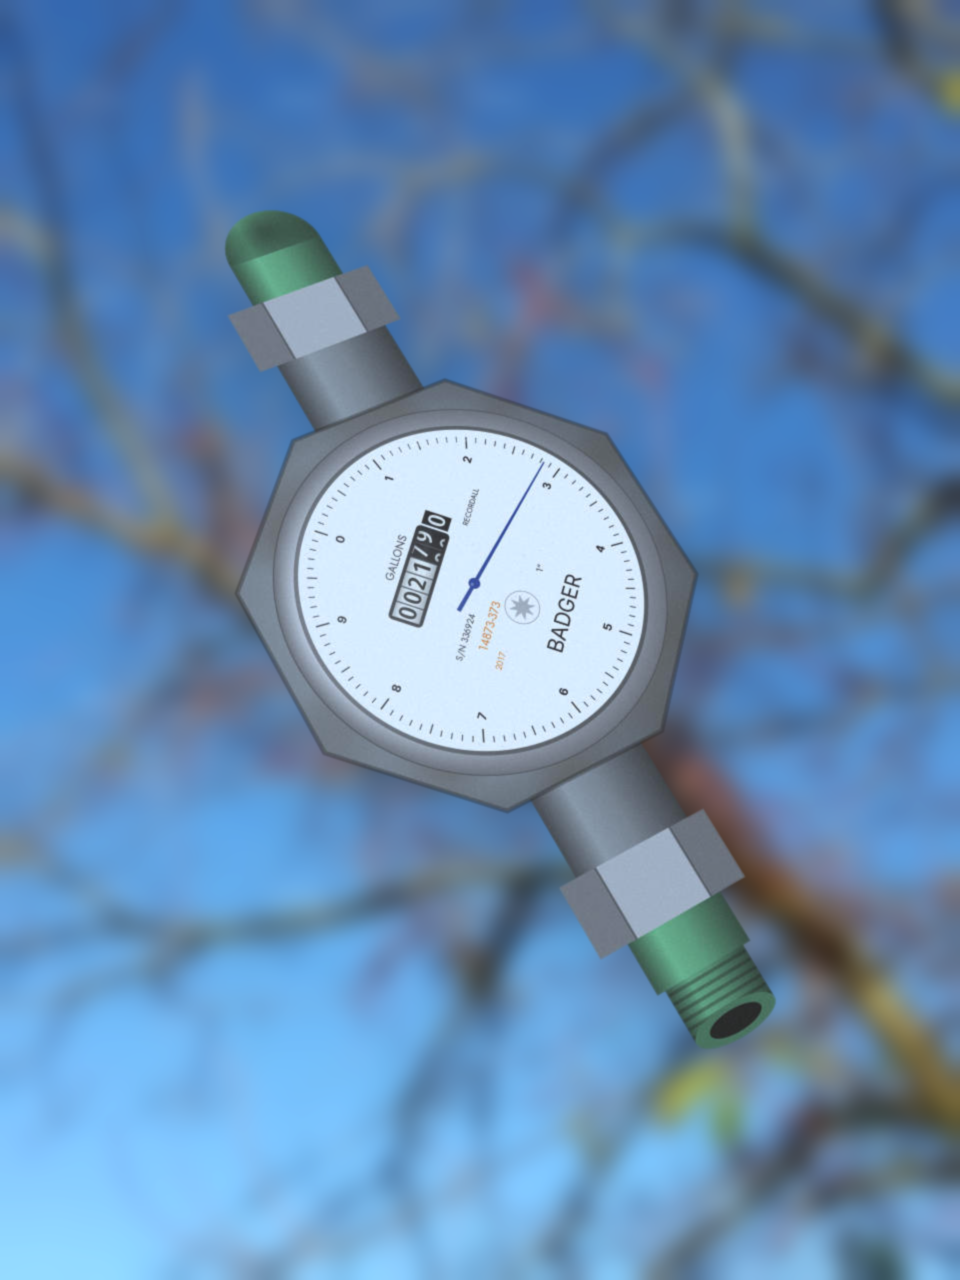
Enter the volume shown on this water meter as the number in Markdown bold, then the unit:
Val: **21792.8** gal
